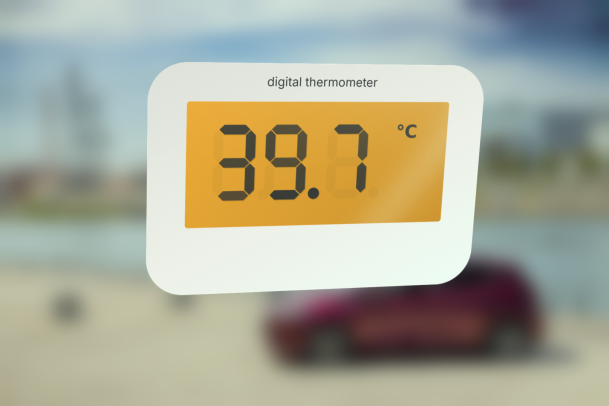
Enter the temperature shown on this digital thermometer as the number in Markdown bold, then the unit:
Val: **39.7** °C
